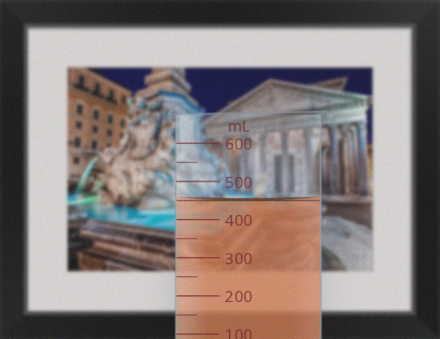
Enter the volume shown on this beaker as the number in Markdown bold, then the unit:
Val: **450** mL
